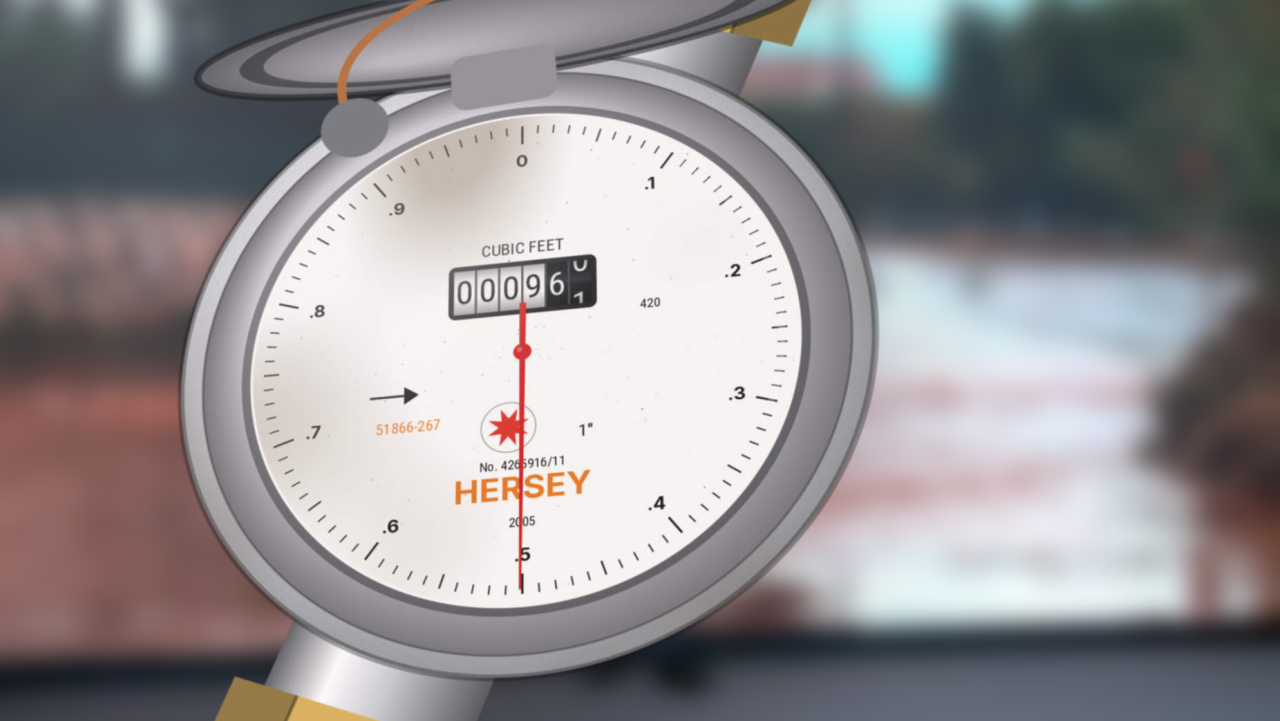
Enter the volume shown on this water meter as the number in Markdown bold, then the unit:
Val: **960.50** ft³
